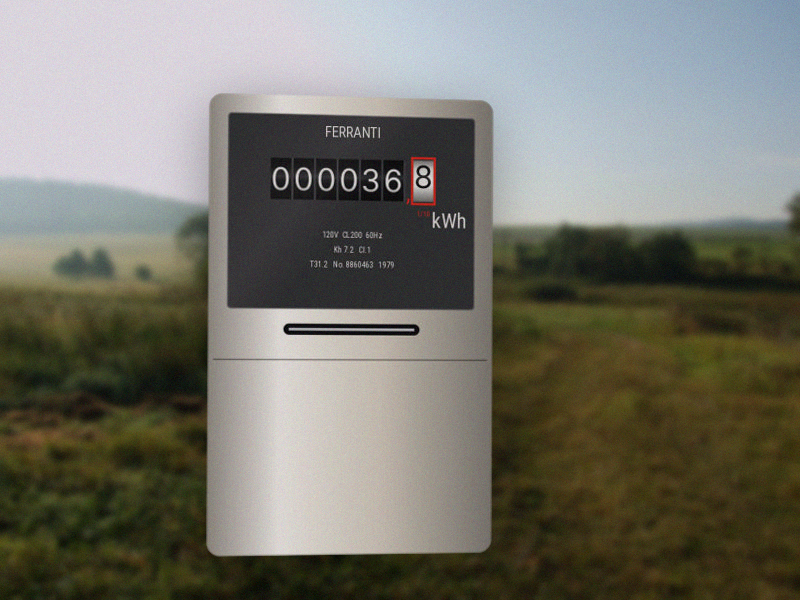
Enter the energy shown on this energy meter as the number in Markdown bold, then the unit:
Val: **36.8** kWh
